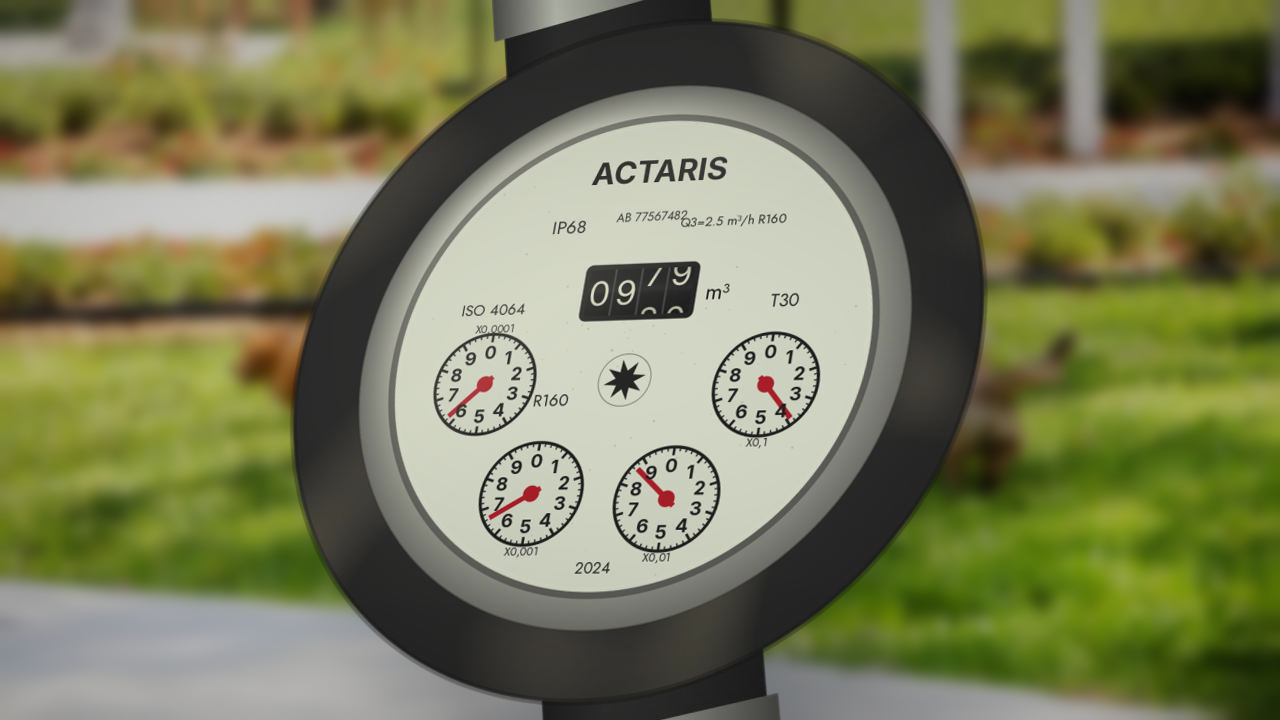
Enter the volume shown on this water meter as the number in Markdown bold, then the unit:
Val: **979.3866** m³
